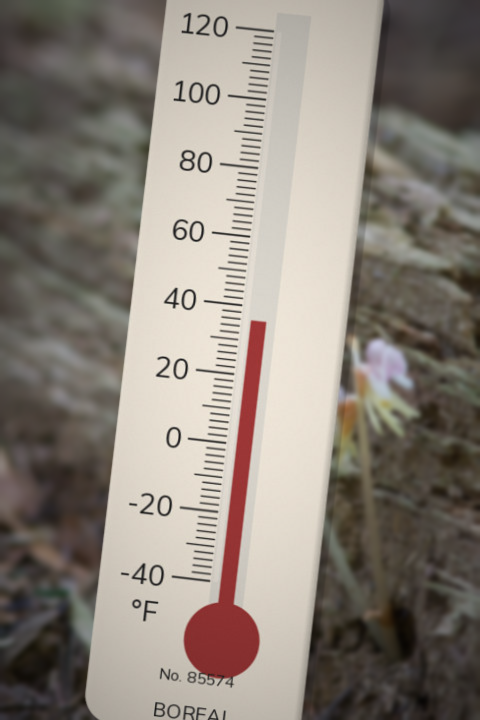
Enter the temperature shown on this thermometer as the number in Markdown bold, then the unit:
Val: **36** °F
